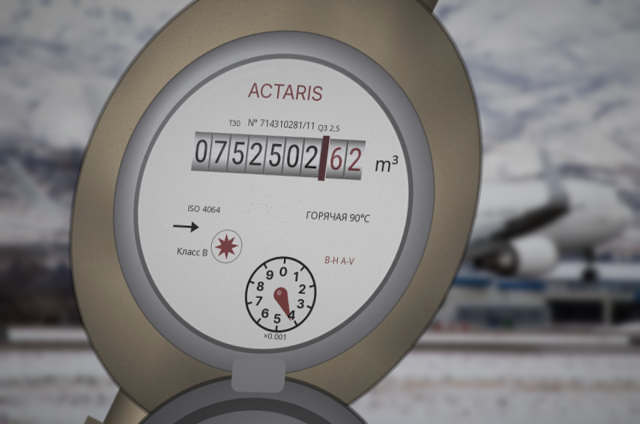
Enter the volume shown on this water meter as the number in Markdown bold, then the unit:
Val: **752502.624** m³
